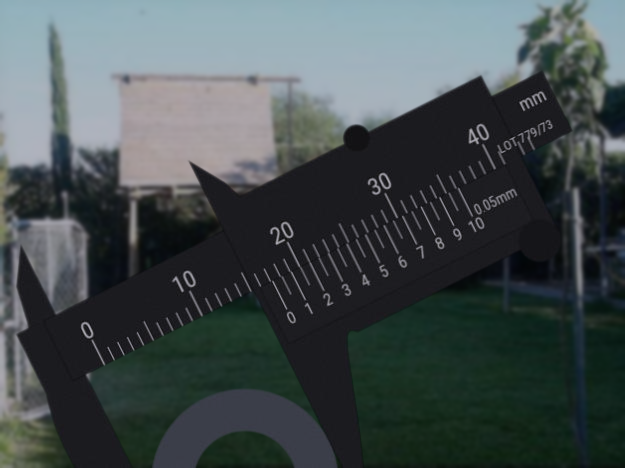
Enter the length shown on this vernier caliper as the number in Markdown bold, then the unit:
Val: **17.2** mm
